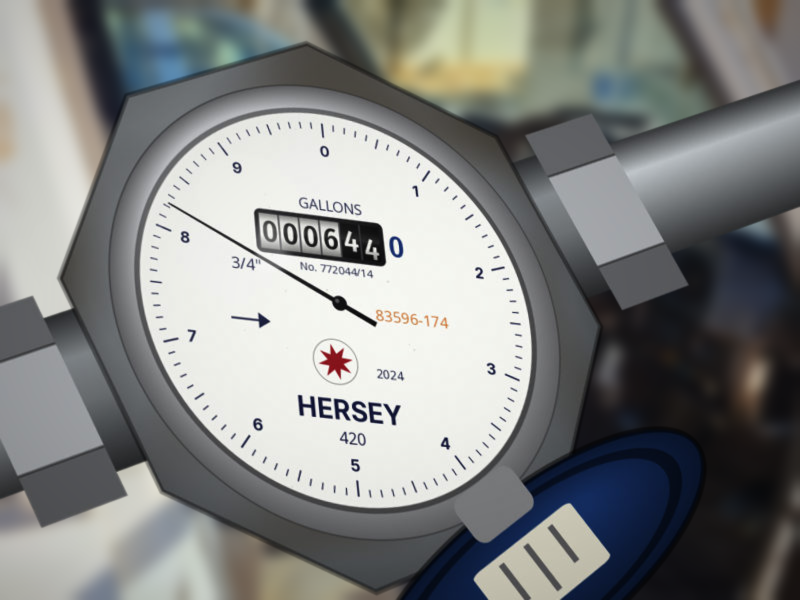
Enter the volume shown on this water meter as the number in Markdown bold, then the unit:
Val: **6438.2** gal
